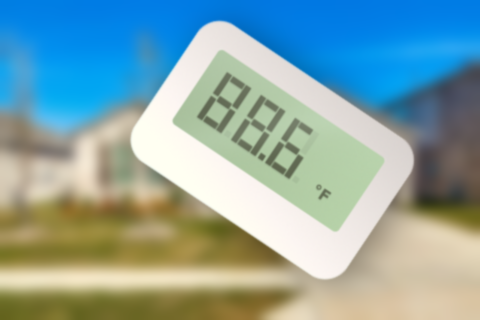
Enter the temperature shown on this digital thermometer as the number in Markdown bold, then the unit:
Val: **88.6** °F
